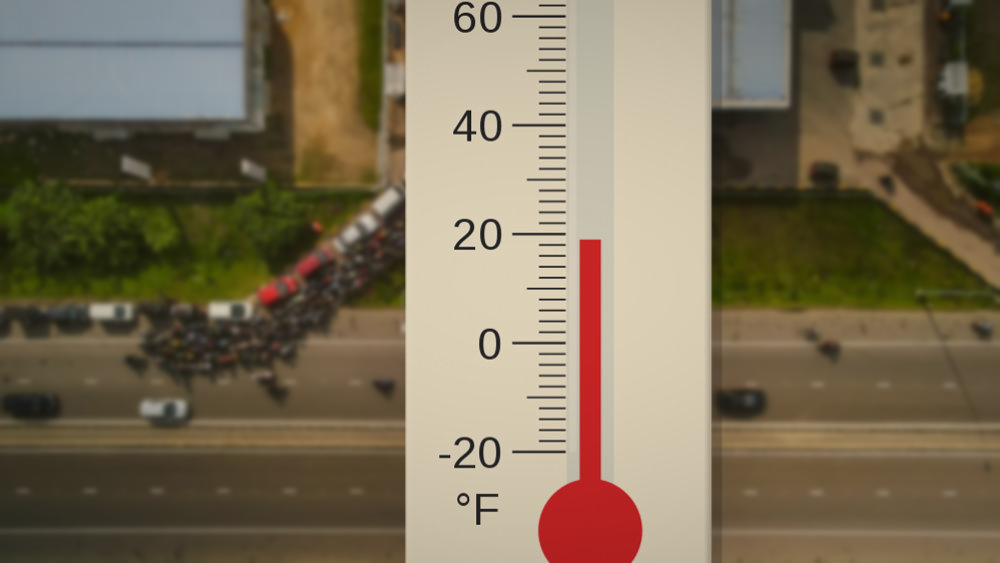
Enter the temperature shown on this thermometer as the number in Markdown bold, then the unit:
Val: **19** °F
